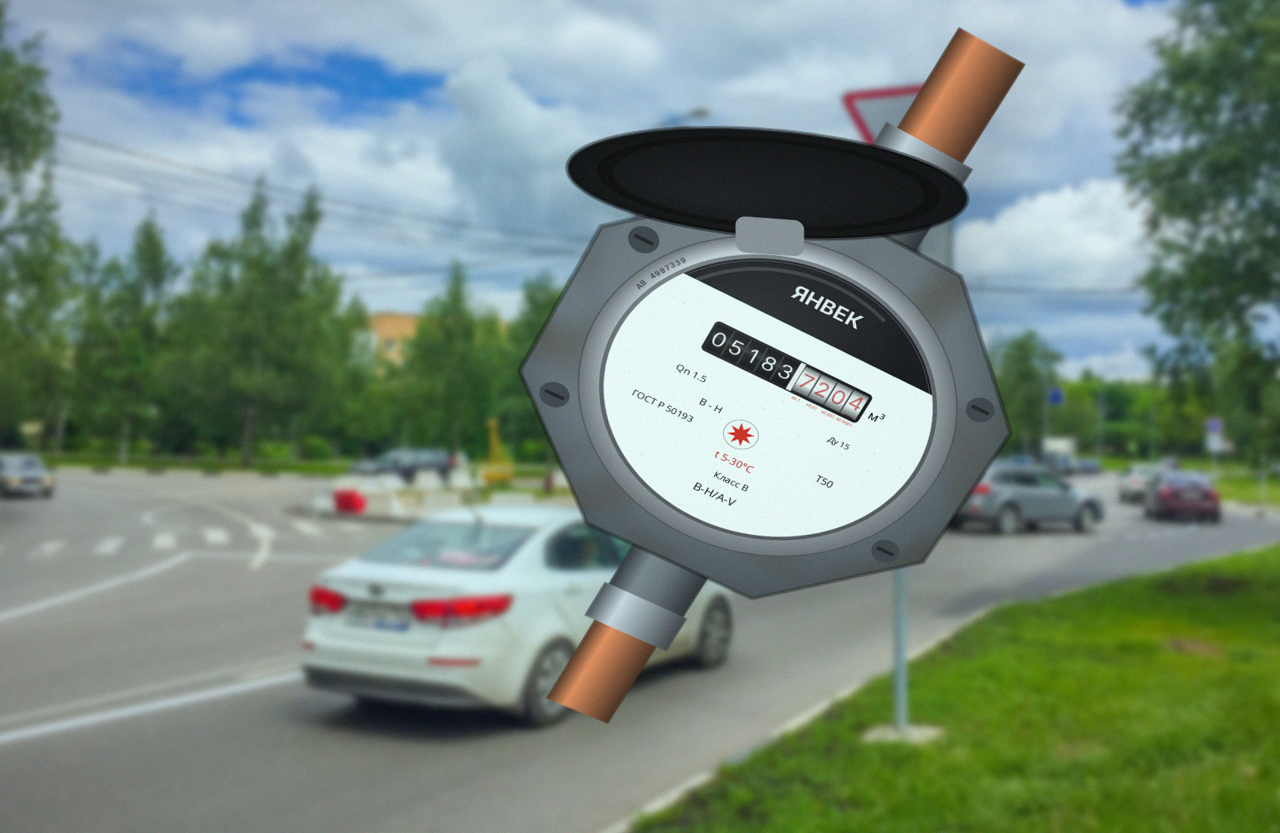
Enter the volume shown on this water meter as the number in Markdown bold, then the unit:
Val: **5183.7204** m³
